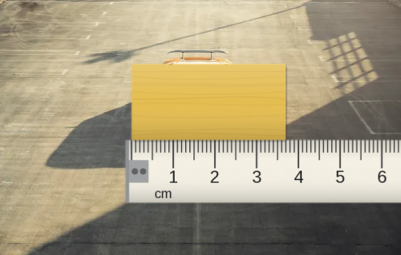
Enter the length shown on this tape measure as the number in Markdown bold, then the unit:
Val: **3.7** cm
